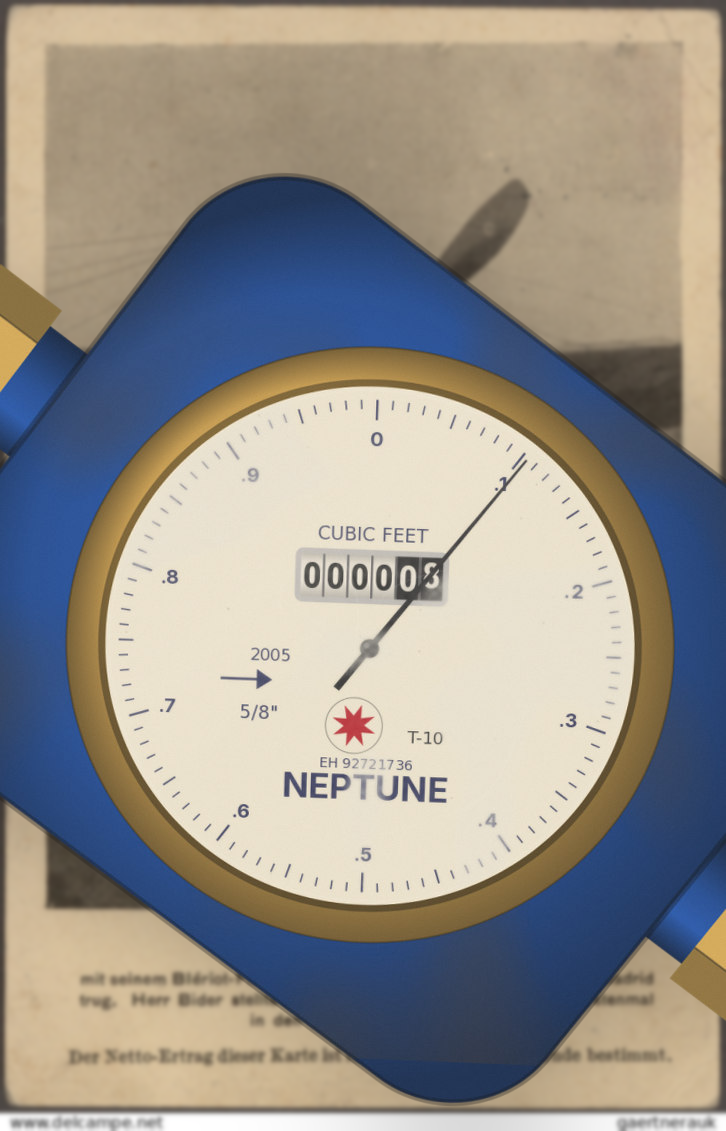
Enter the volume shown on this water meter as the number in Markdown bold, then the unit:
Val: **8.10** ft³
